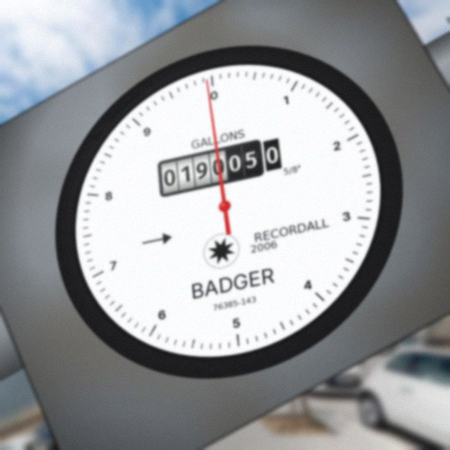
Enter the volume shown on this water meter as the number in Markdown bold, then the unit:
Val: **190049.9** gal
